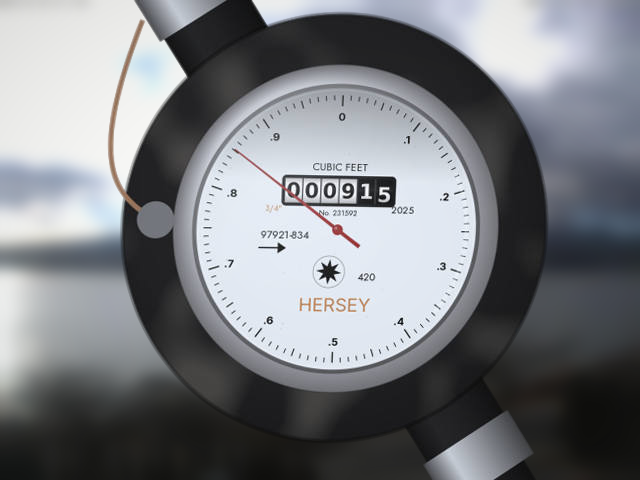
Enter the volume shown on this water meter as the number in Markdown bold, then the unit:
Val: **914.85** ft³
